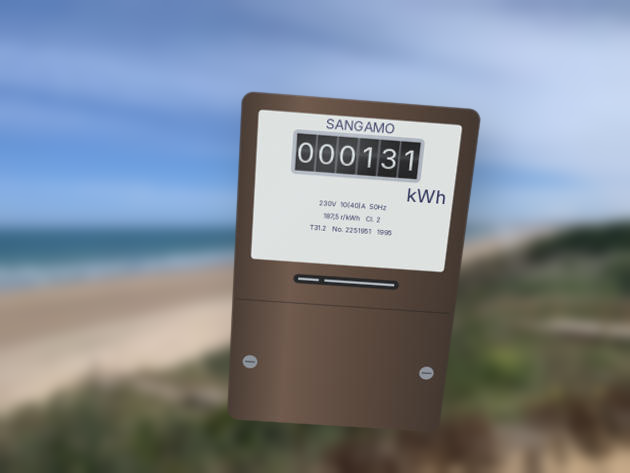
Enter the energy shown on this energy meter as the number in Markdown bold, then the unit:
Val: **131** kWh
